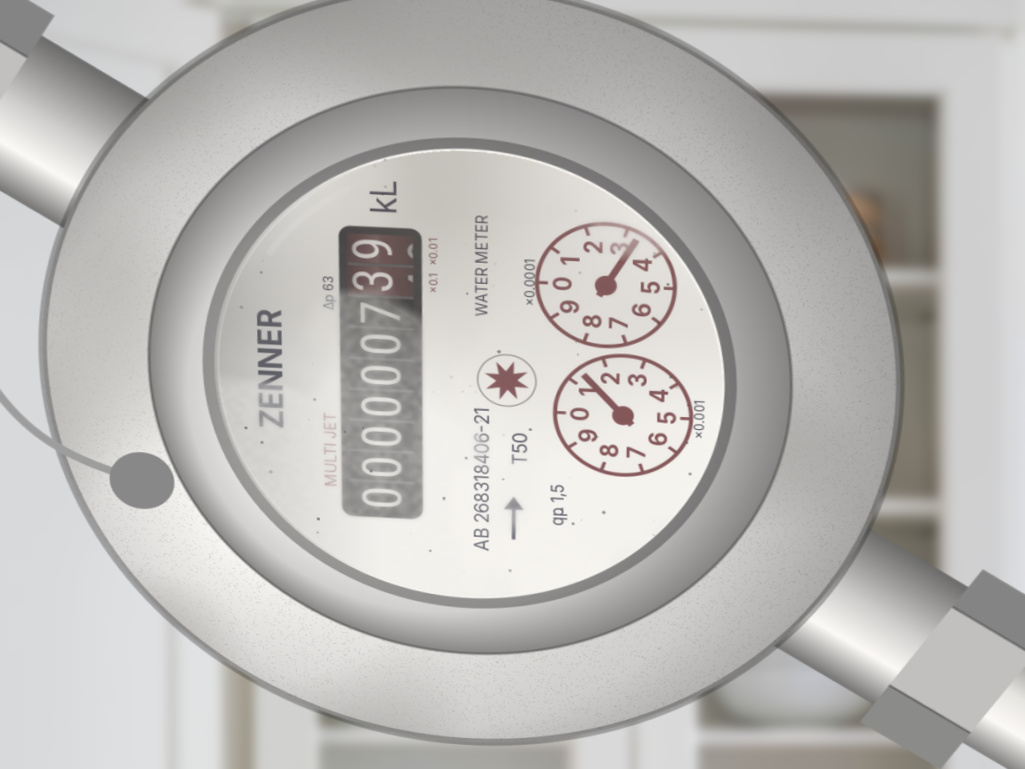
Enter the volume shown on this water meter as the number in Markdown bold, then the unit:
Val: **7.3913** kL
